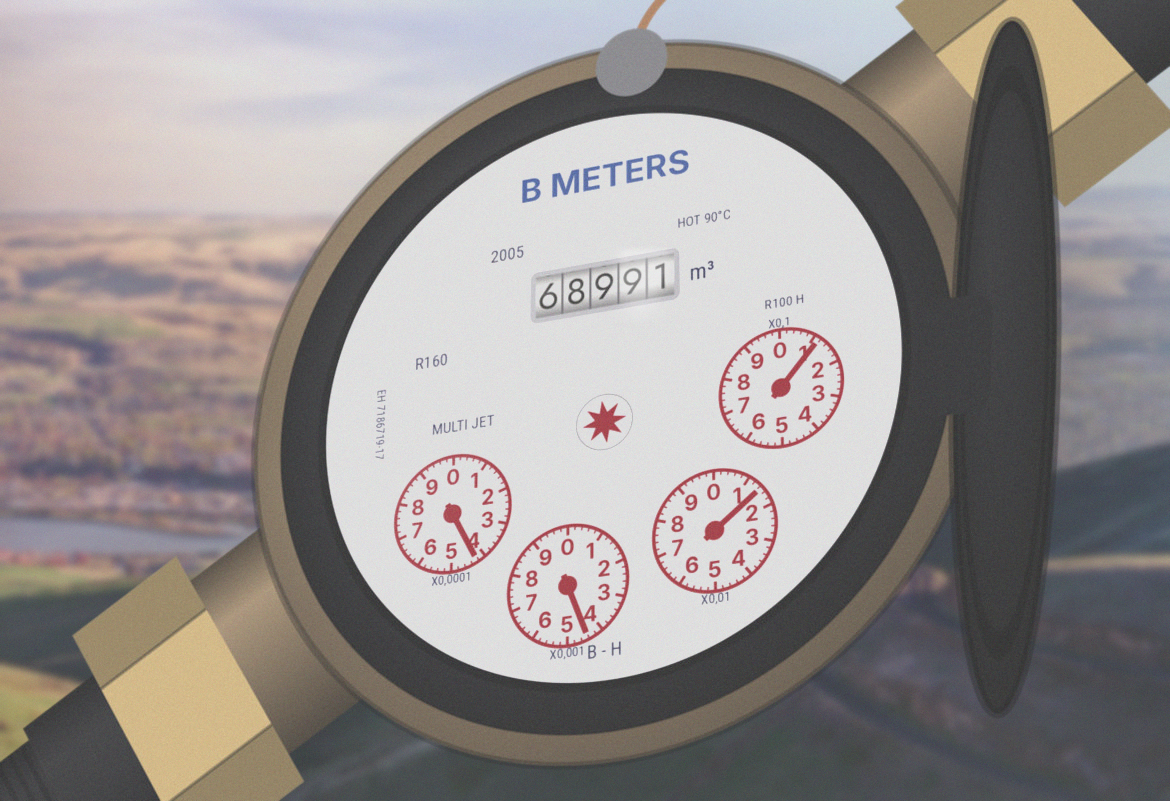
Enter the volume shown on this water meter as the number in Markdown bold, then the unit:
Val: **68991.1144** m³
